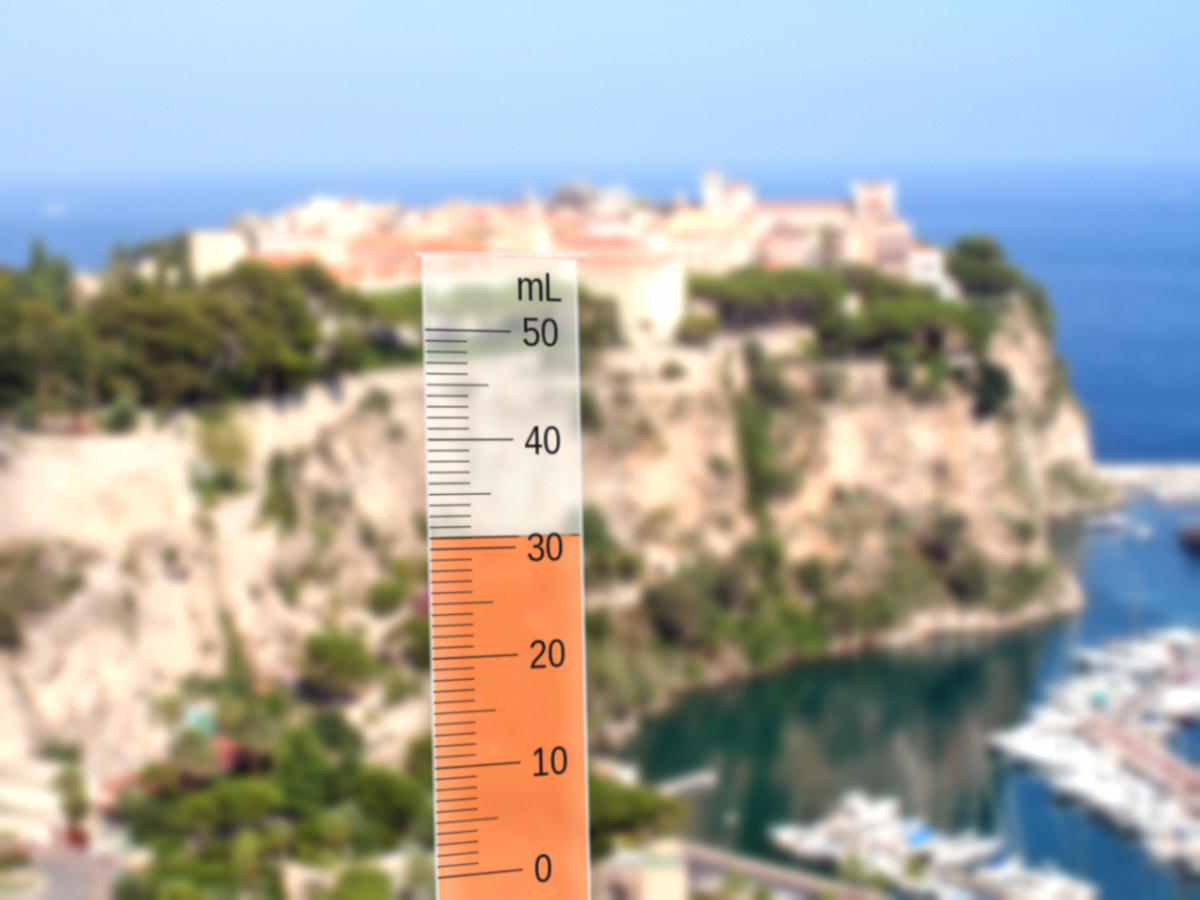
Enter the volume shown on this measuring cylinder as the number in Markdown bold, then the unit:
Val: **31** mL
